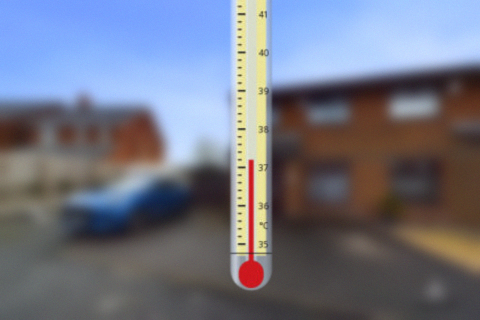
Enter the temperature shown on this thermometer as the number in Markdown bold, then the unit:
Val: **37.2** °C
